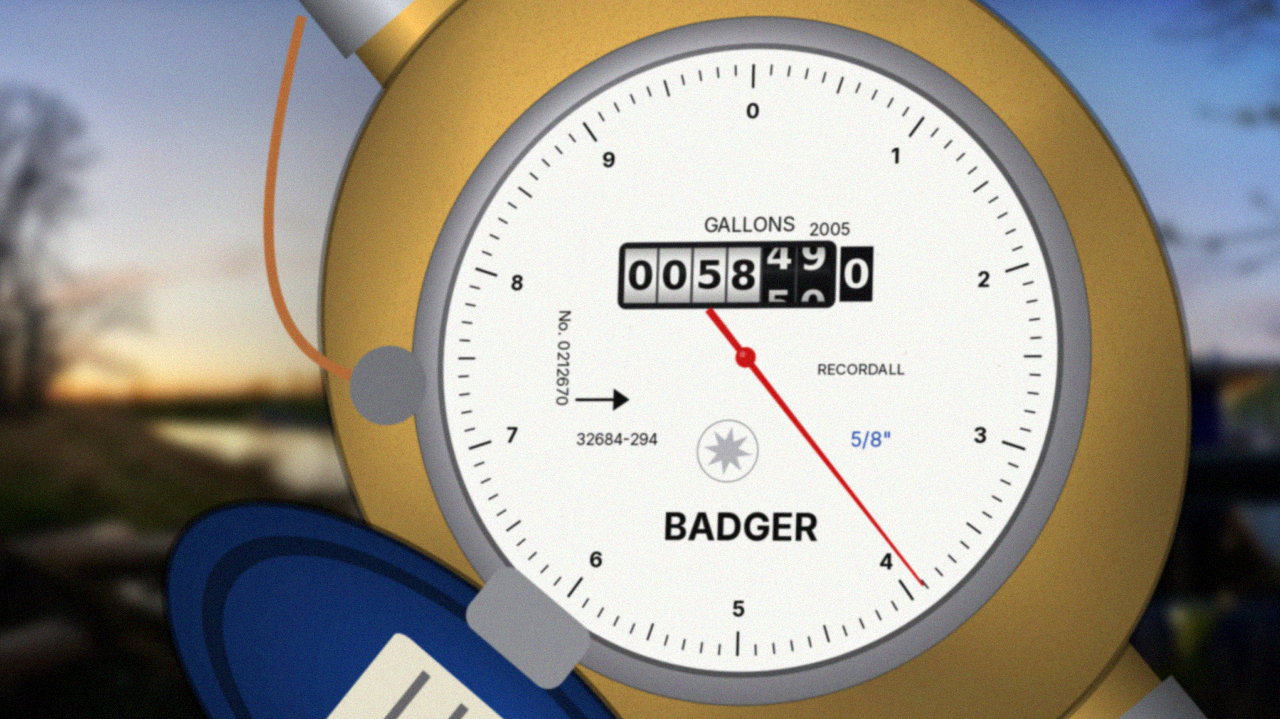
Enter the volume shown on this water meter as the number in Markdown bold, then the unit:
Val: **58493.9** gal
